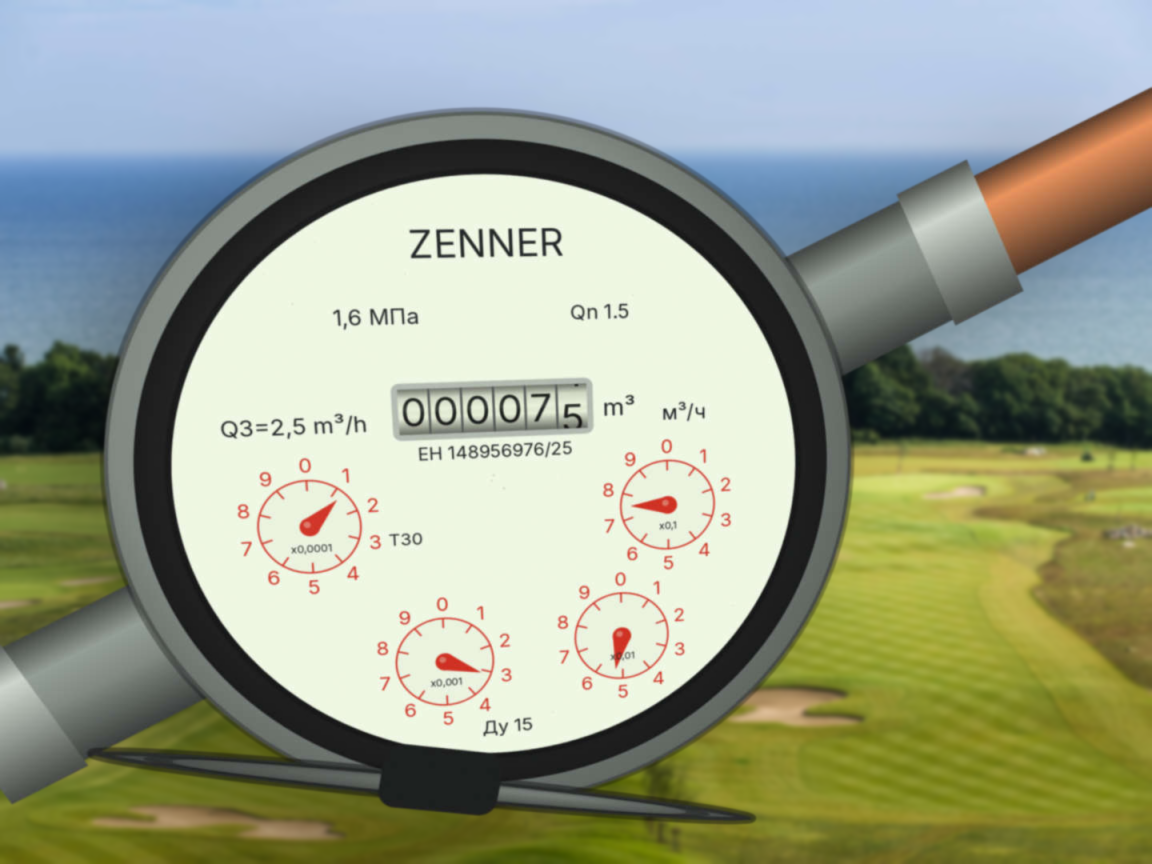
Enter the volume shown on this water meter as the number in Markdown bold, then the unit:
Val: **74.7531** m³
